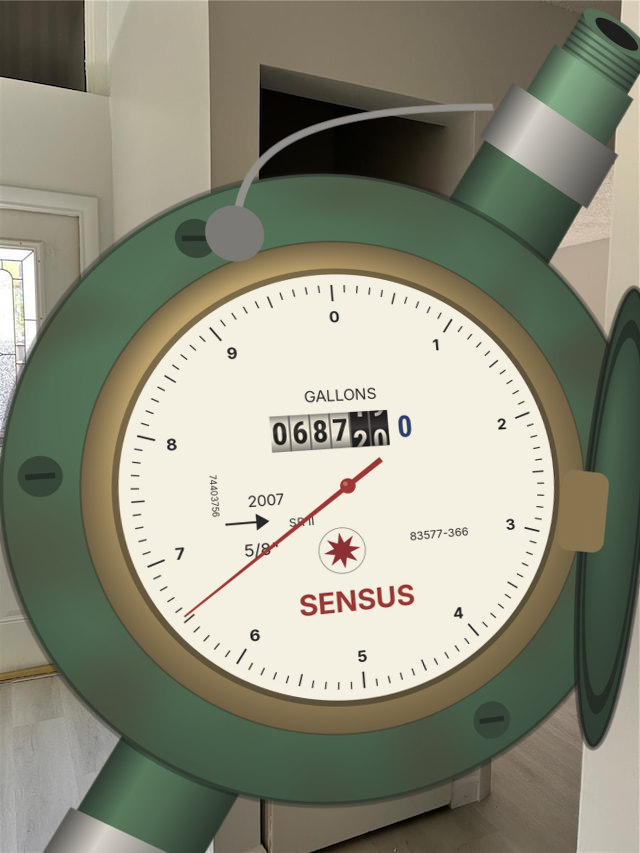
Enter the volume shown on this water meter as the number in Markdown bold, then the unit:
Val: **687196.5** gal
